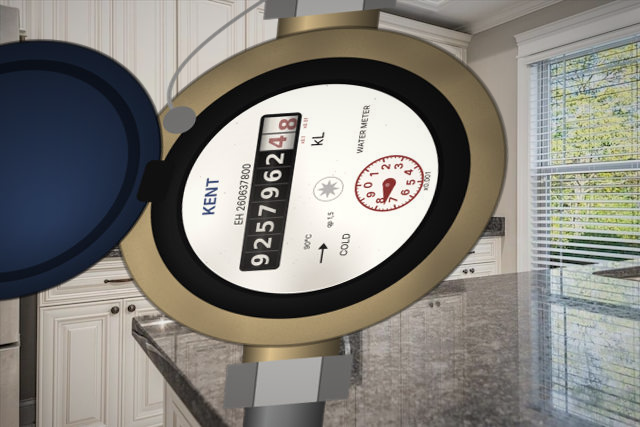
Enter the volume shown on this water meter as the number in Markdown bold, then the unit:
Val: **9257962.477** kL
